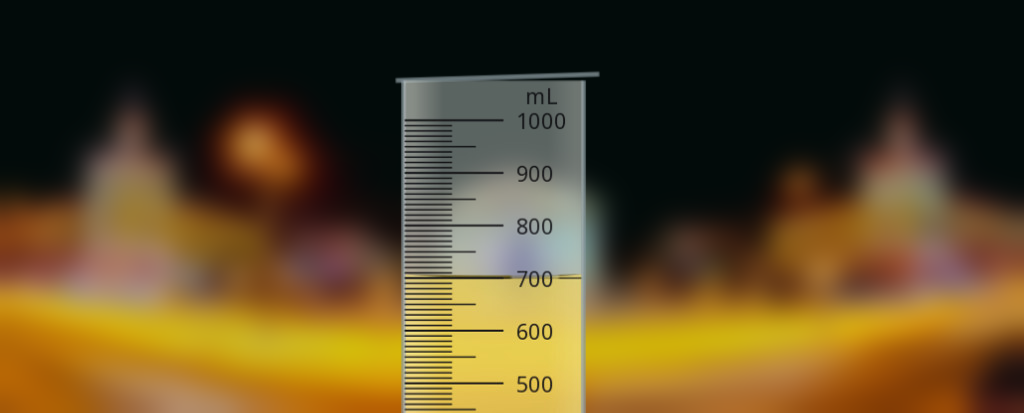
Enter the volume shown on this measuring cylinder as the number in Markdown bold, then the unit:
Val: **700** mL
